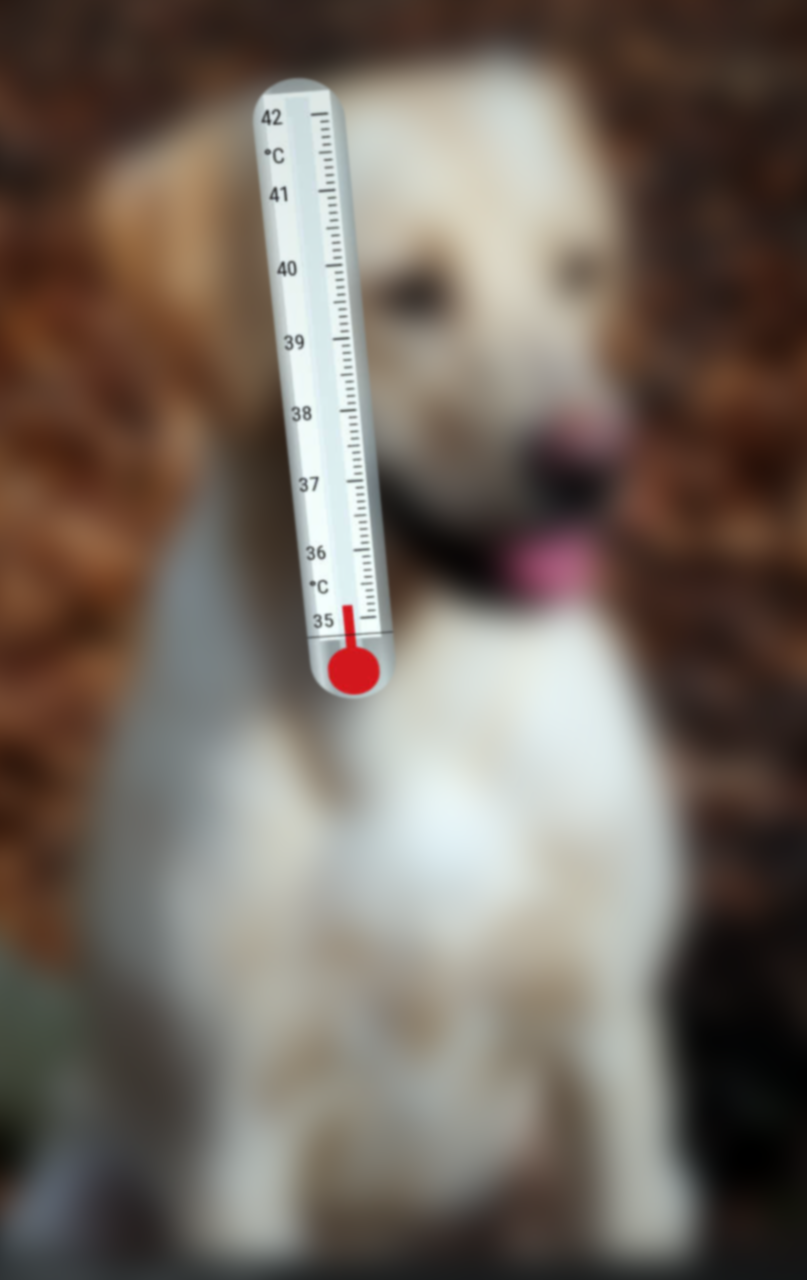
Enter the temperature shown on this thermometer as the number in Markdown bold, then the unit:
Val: **35.2** °C
